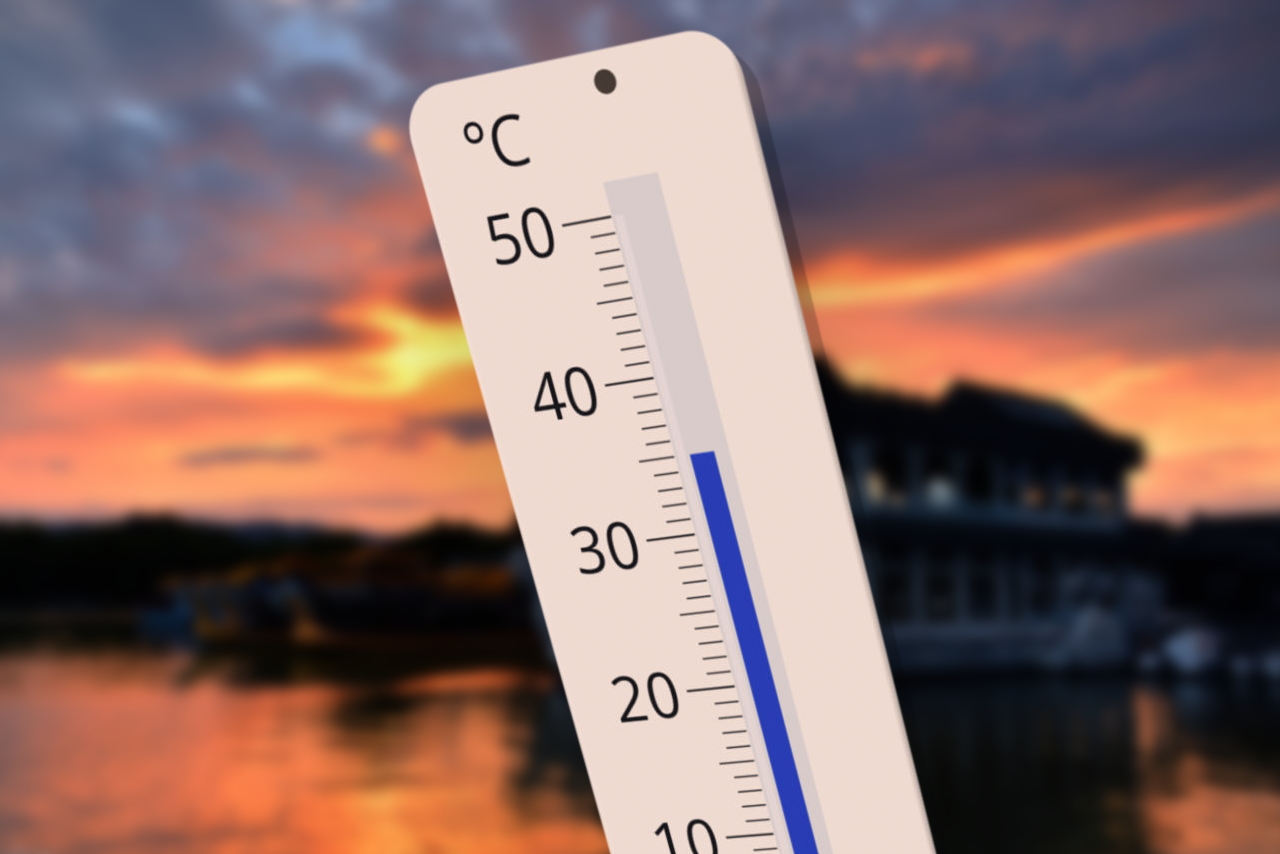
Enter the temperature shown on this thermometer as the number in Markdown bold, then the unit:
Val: **35** °C
